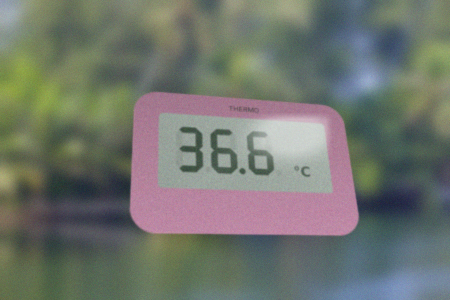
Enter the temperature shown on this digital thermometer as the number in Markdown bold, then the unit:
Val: **36.6** °C
